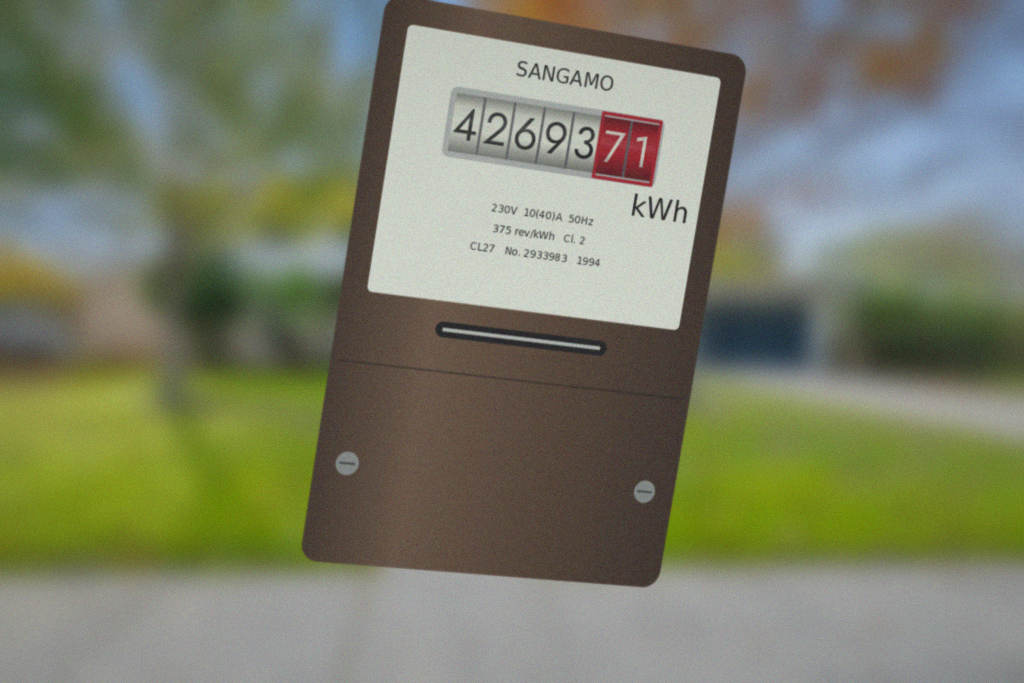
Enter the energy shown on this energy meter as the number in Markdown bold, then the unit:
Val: **42693.71** kWh
